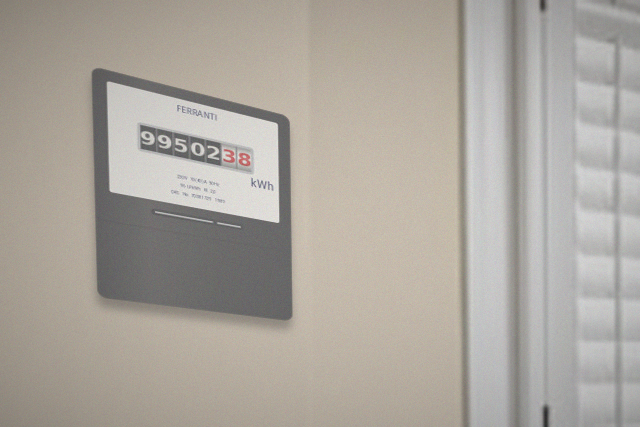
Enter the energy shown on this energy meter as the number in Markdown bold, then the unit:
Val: **99502.38** kWh
